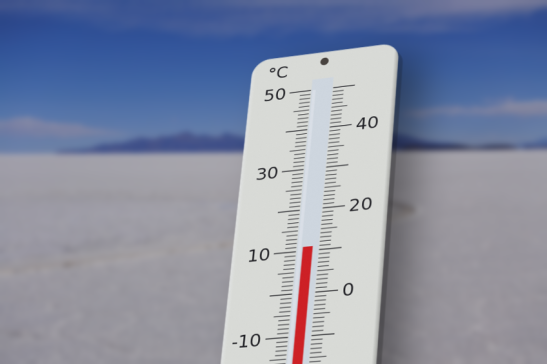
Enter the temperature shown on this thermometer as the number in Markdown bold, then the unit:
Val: **11** °C
